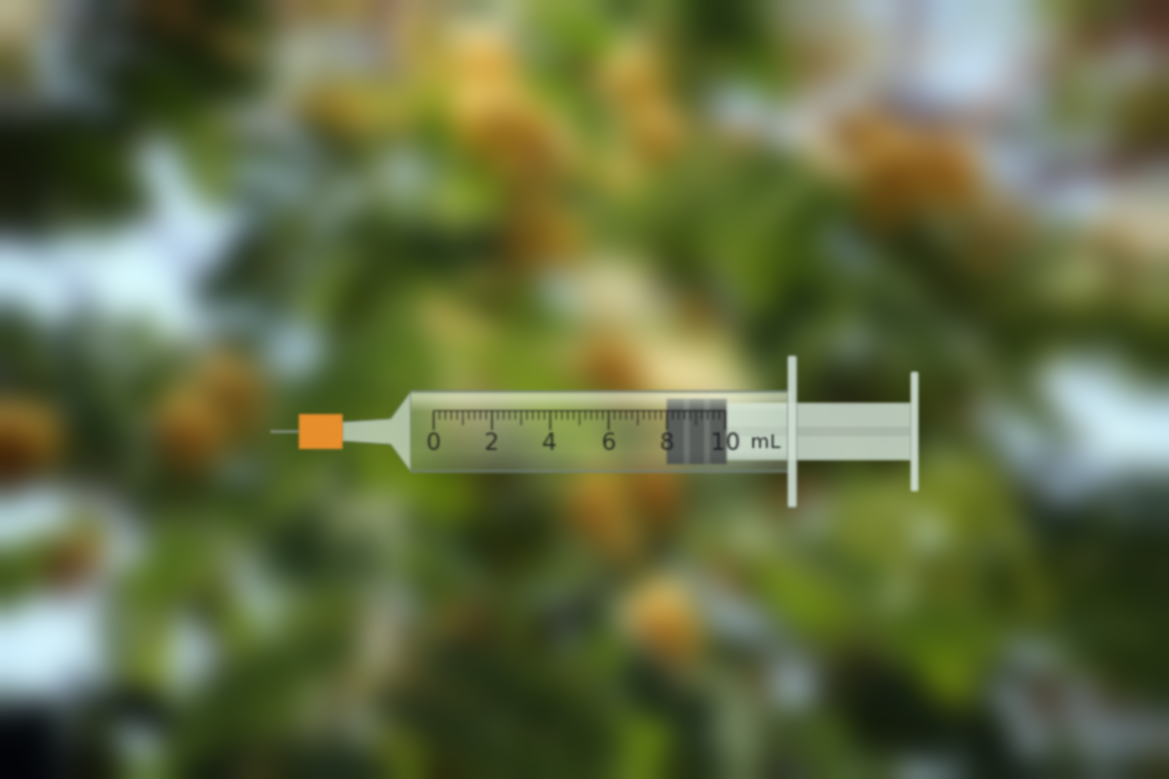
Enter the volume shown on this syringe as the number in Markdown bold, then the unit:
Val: **8** mL
